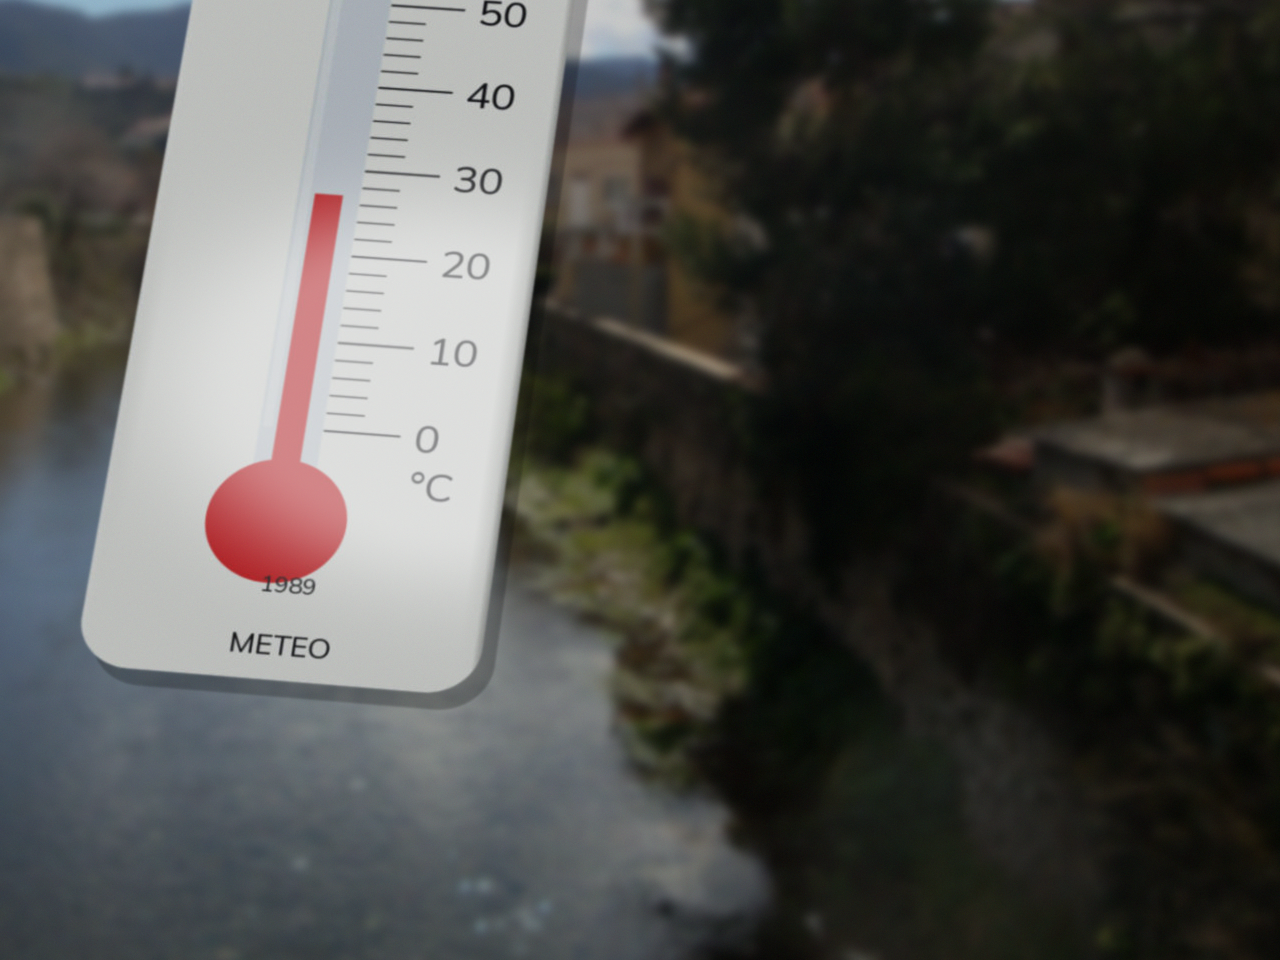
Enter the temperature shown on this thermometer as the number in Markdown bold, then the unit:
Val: **27** °C
